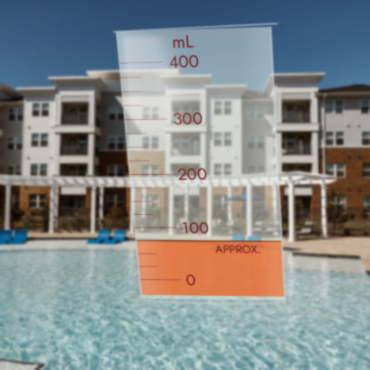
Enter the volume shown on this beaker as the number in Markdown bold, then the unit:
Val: **75** mL
